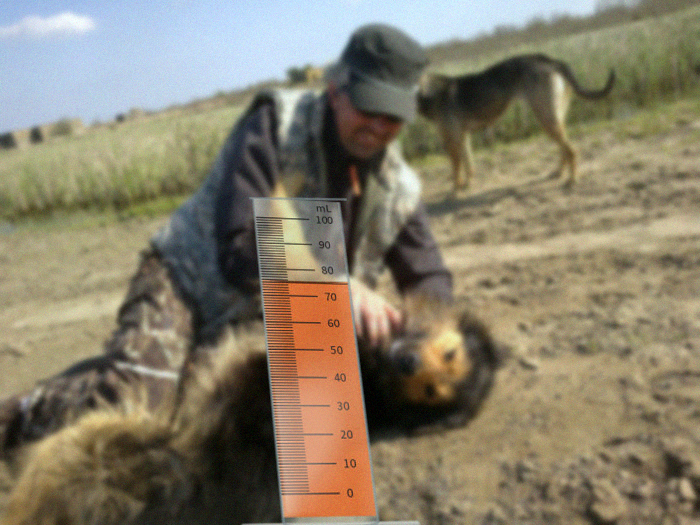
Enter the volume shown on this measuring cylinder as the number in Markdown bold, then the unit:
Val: **75** mL
